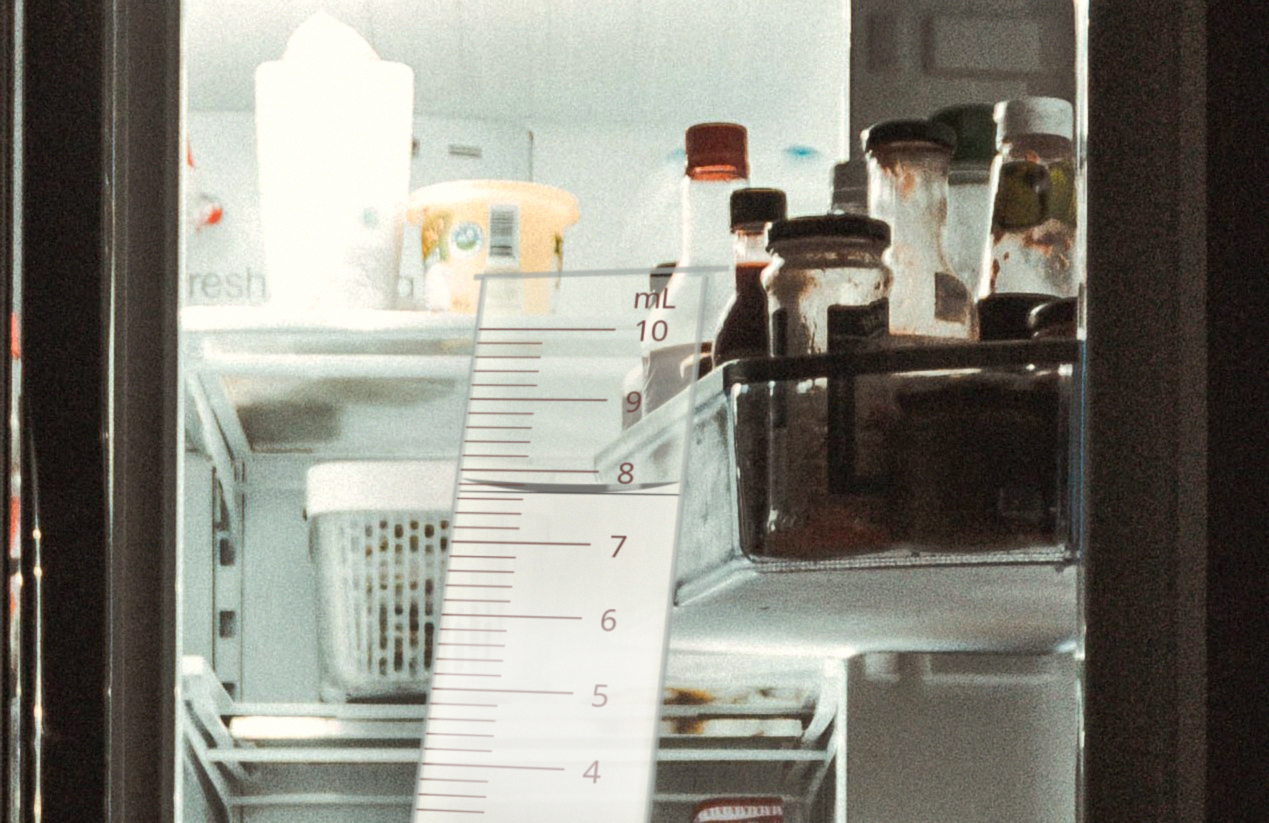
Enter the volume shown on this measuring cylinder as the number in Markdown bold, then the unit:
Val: **7.7** mL
